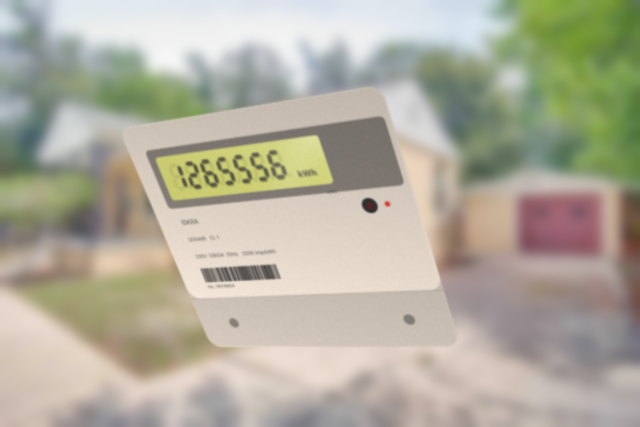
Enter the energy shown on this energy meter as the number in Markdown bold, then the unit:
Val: **1265556** kWh
